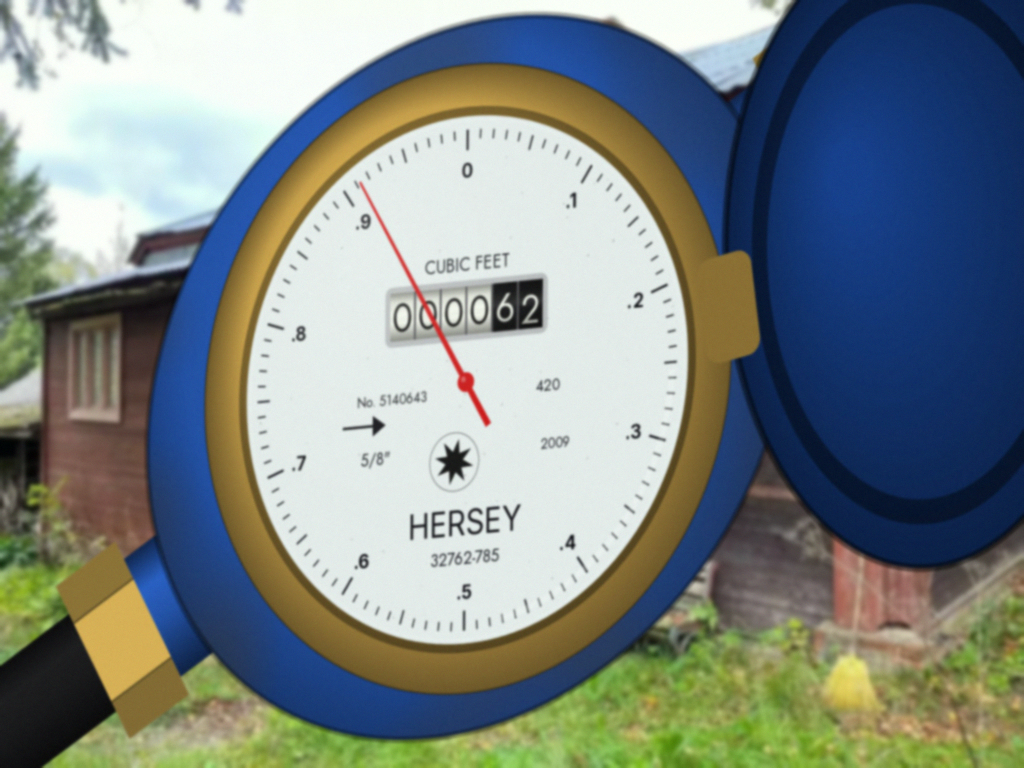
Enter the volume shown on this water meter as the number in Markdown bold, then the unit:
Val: **61.91** ft³
